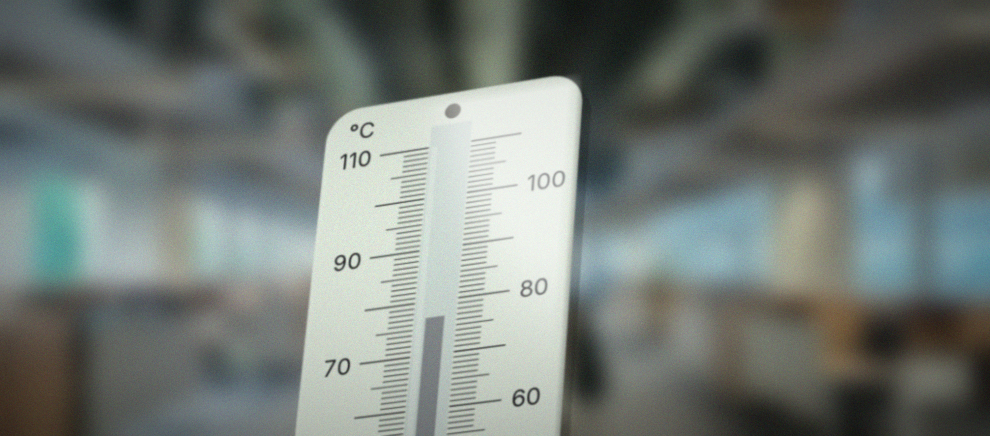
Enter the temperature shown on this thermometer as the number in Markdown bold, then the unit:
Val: **77** °C
